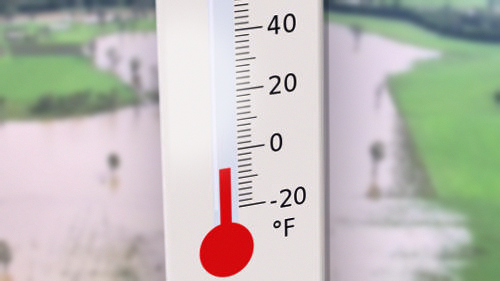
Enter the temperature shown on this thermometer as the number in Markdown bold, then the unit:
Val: **-6** °F
